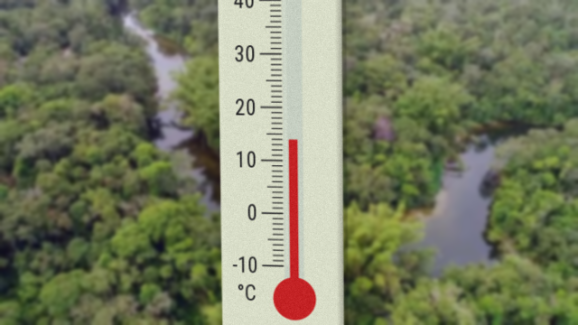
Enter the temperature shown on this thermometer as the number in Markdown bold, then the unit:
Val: **14** °C
